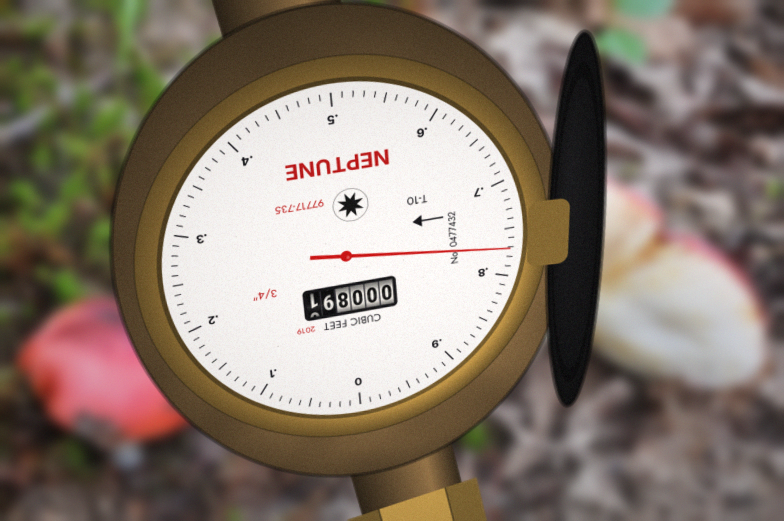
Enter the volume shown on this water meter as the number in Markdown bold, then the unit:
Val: **890.77** ft³
